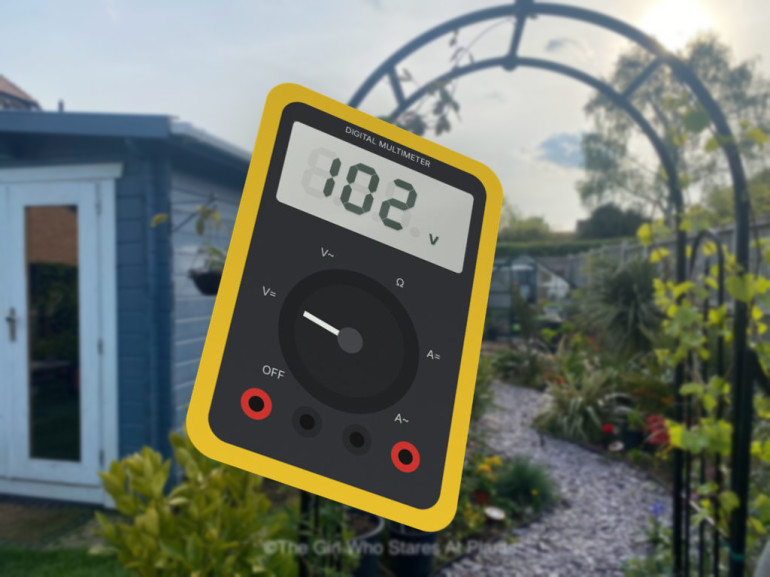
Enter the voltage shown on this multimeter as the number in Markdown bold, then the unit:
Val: **102** V
